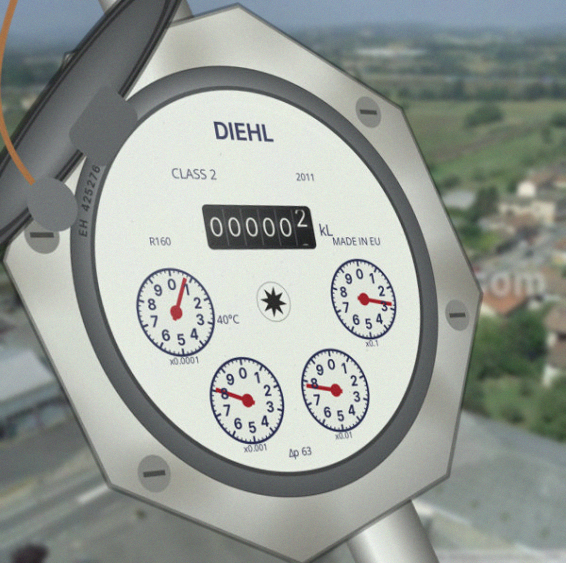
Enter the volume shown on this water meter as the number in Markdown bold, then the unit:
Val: **2.2780** kL
